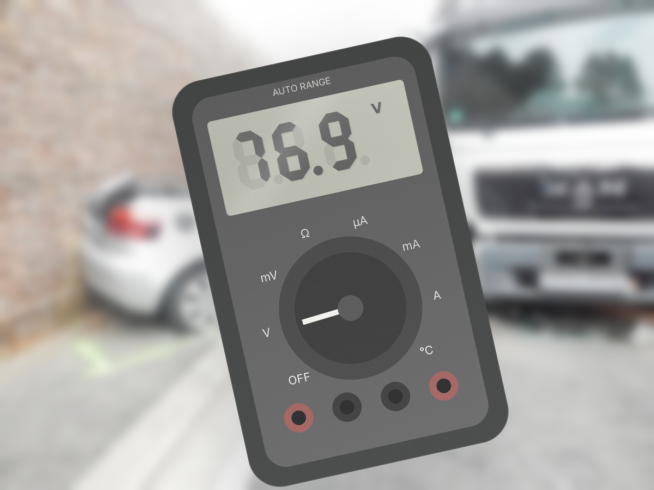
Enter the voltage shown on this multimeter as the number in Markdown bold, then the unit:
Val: **76.9** V
